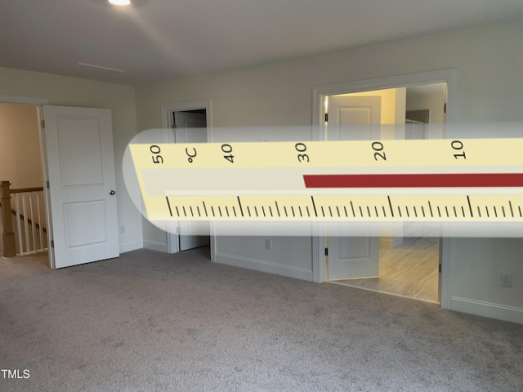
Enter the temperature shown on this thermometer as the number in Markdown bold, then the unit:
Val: **30.5** °C
